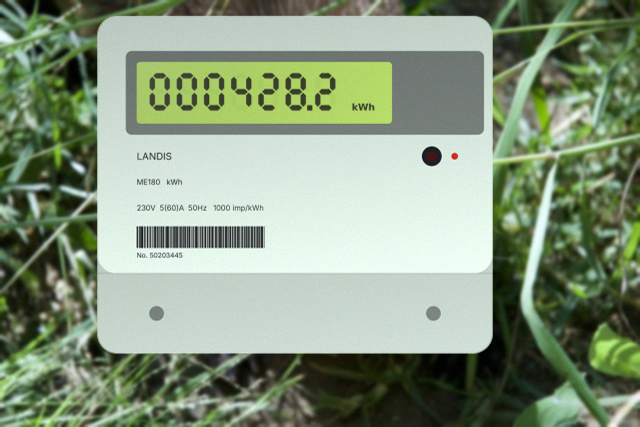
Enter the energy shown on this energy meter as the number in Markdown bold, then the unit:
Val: **428.2** kWh
